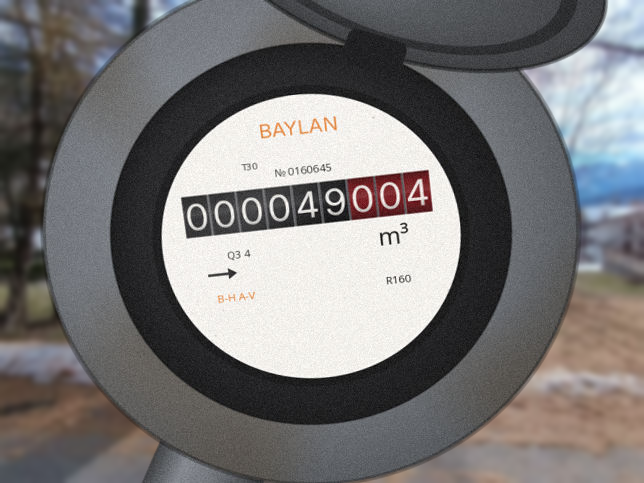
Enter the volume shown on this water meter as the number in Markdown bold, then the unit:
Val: **49.004** m³
